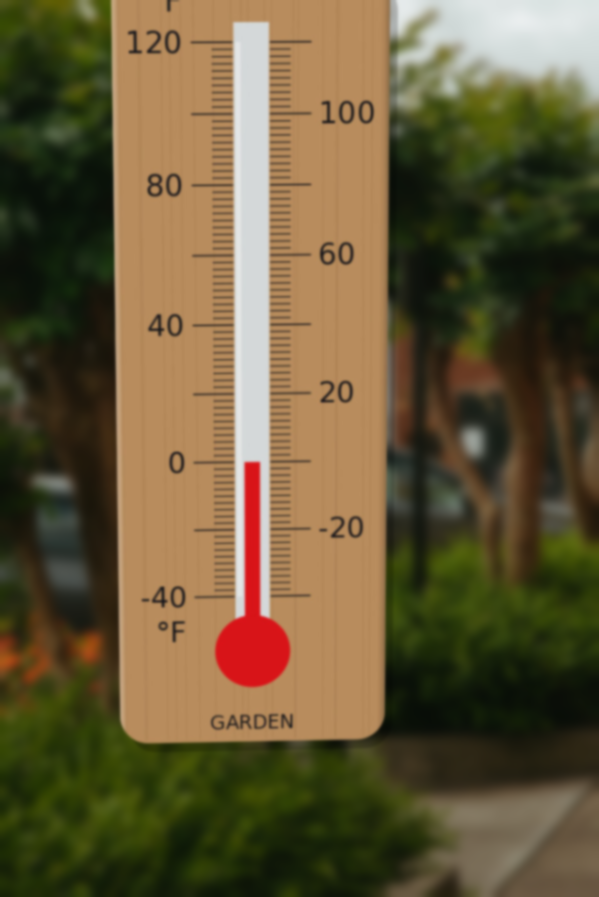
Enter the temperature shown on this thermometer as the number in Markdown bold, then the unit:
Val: **0** °F
